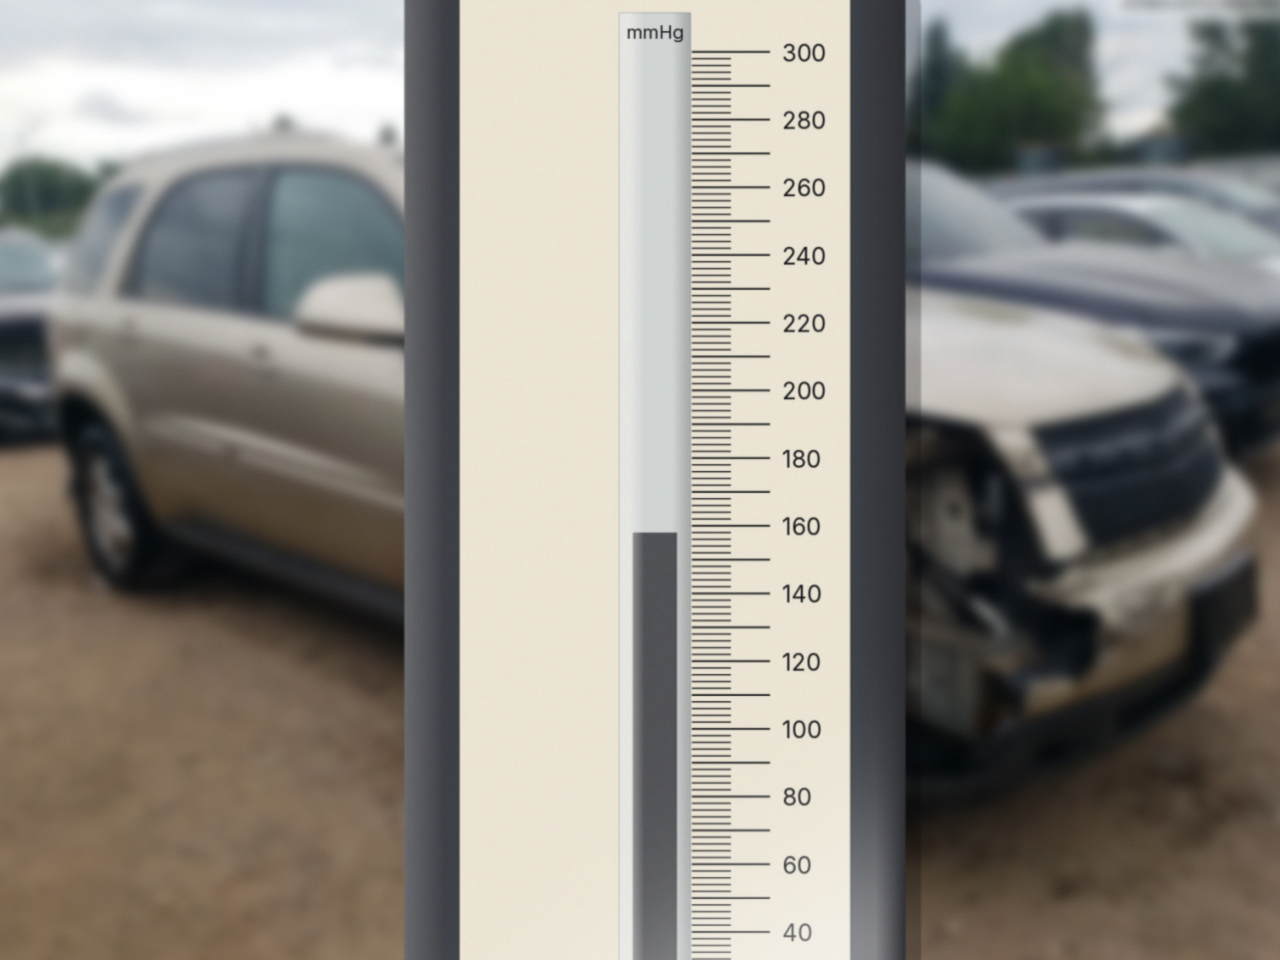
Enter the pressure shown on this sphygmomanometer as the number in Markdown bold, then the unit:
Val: **158** mmHg
